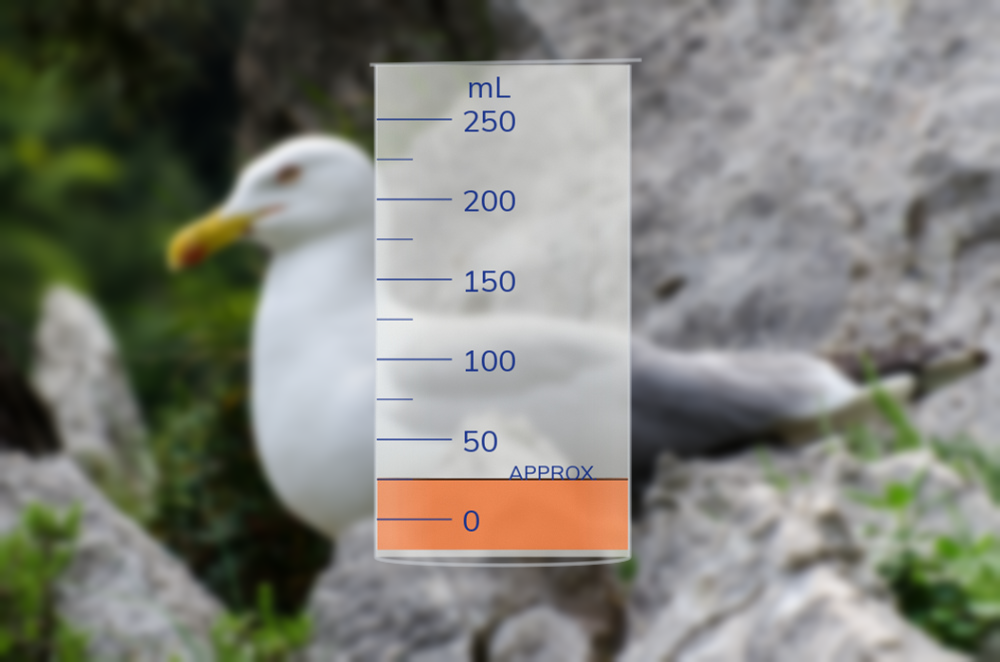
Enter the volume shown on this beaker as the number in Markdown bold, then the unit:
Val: **25** mL
